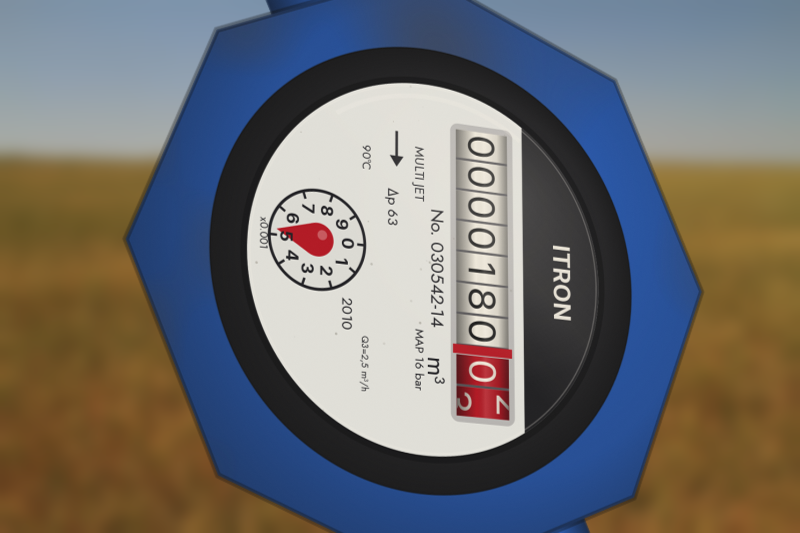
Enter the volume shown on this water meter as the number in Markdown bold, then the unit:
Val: **180.025** m³
